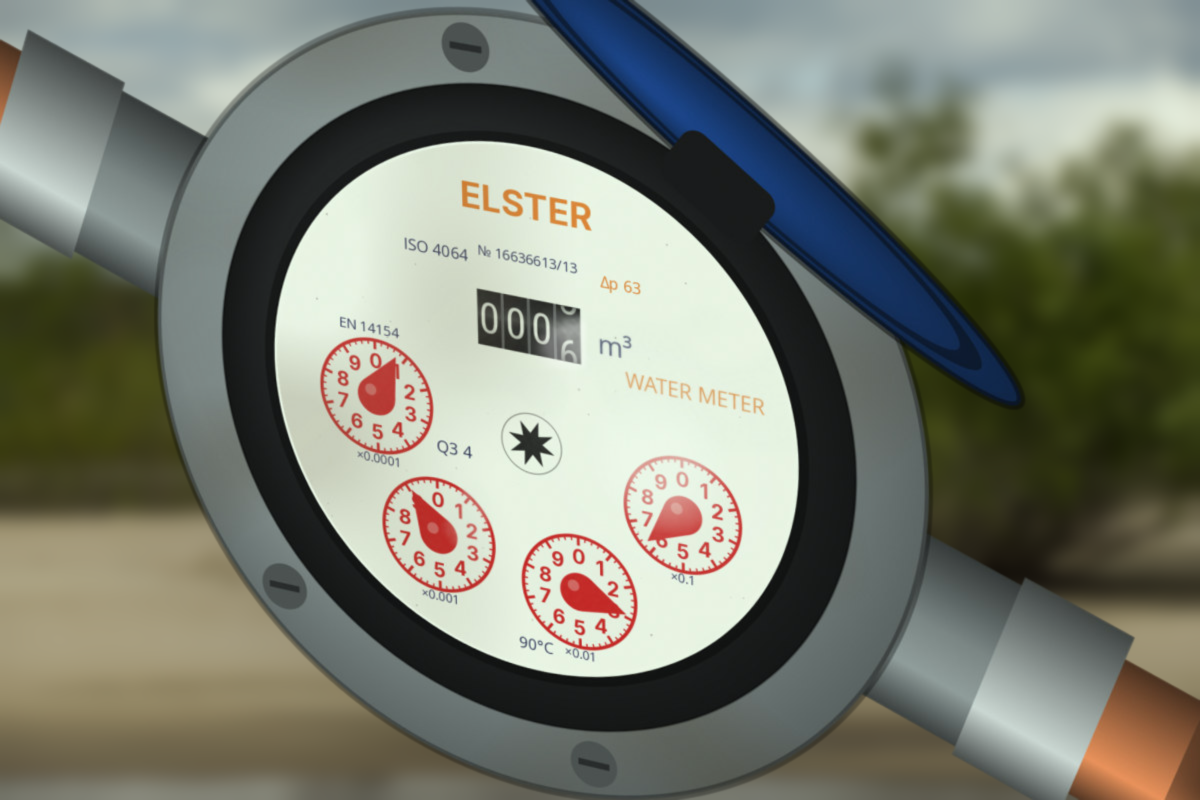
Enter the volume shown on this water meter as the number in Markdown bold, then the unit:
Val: **5.6290** m³
